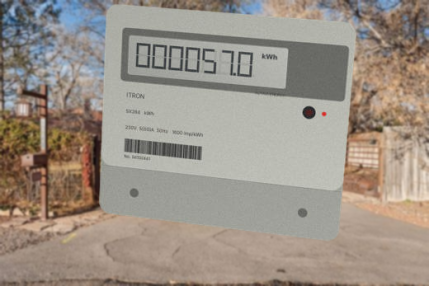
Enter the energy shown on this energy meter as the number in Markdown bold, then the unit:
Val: **57.0** kWh
